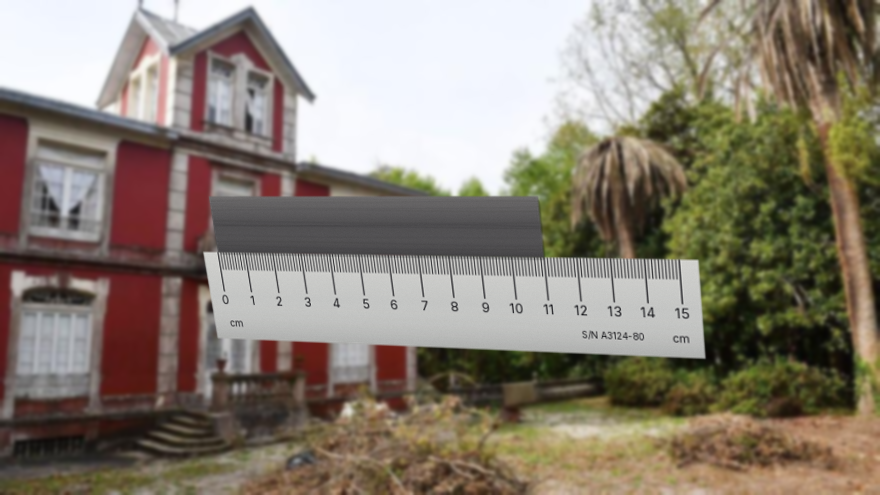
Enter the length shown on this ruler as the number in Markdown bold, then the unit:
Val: **11** cm
